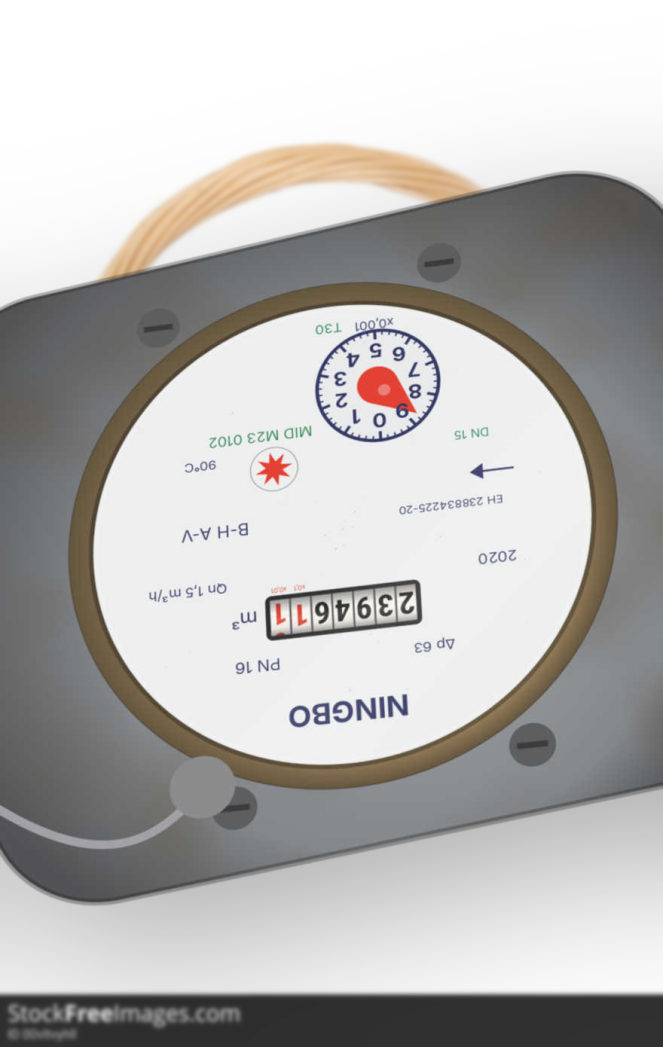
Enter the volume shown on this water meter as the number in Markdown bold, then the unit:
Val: **23946.108** m³
